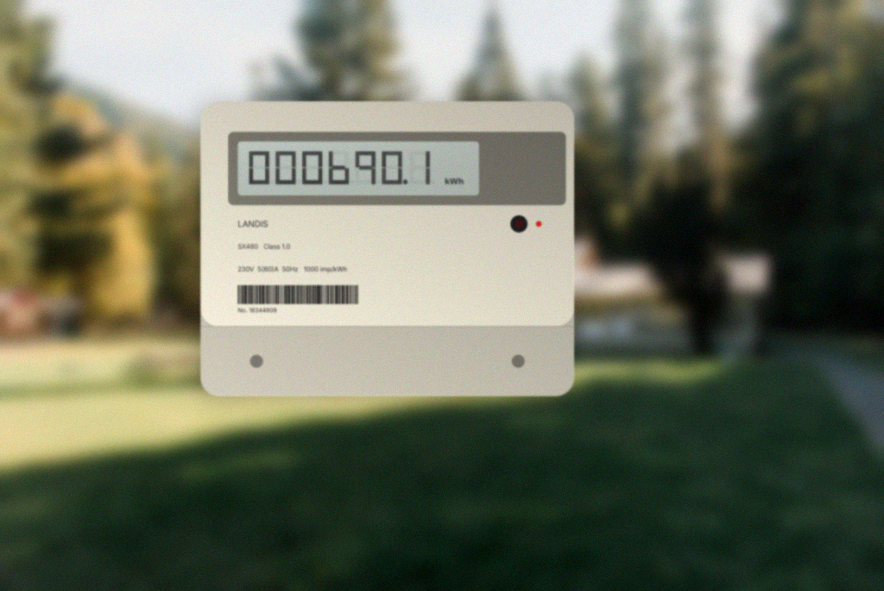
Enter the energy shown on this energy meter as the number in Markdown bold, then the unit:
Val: **690.1** kWh
